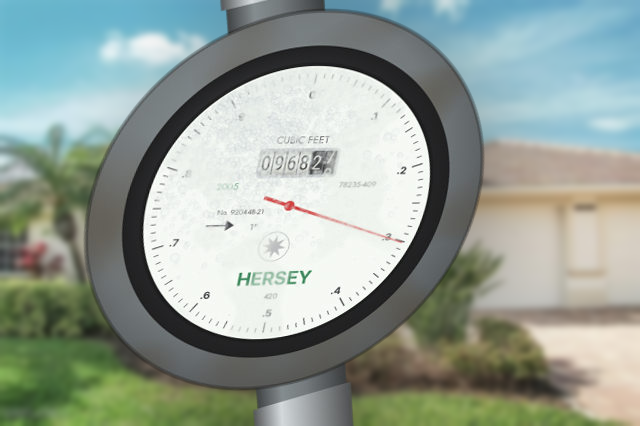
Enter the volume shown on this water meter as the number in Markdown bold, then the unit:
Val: **96827.30** ft³
